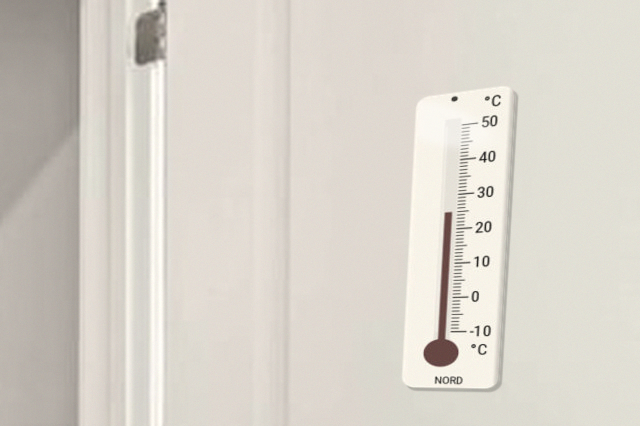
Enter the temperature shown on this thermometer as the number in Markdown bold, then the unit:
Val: **25** °C
